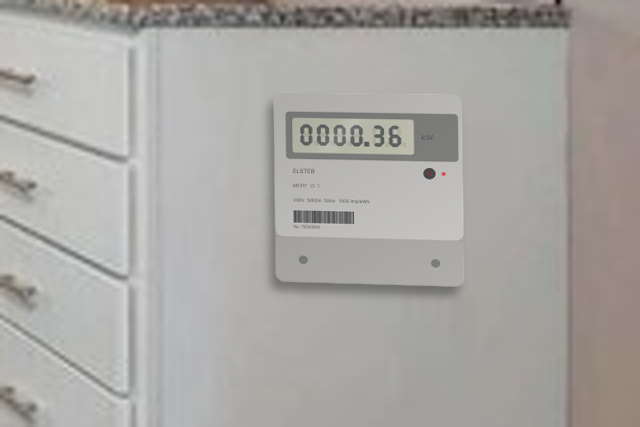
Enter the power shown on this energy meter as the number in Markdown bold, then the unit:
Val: **0.36** kW
